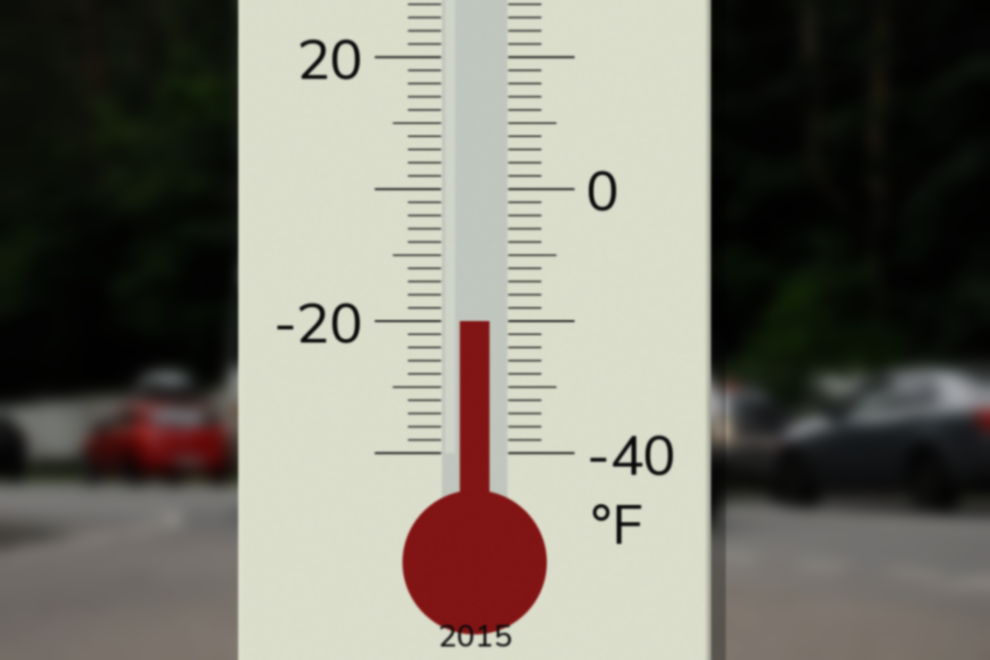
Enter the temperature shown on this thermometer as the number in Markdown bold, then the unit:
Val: **-20** °F
